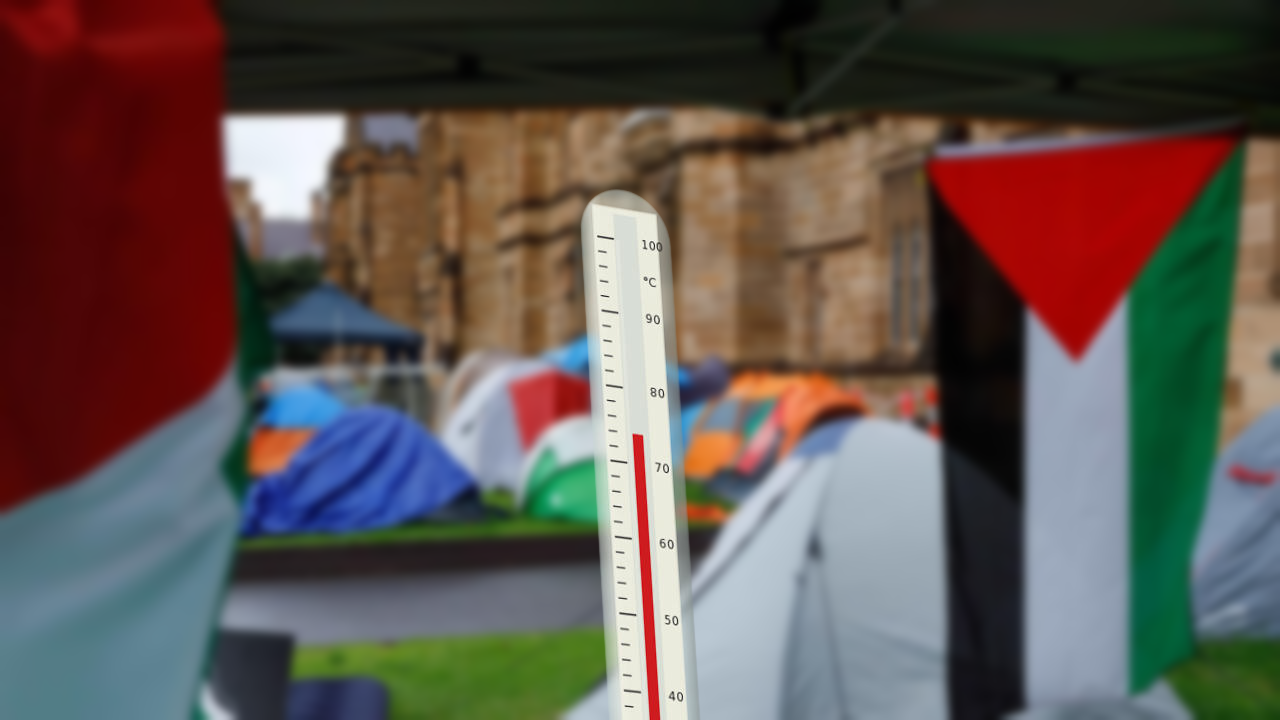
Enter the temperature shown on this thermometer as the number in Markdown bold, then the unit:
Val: **74** °C
